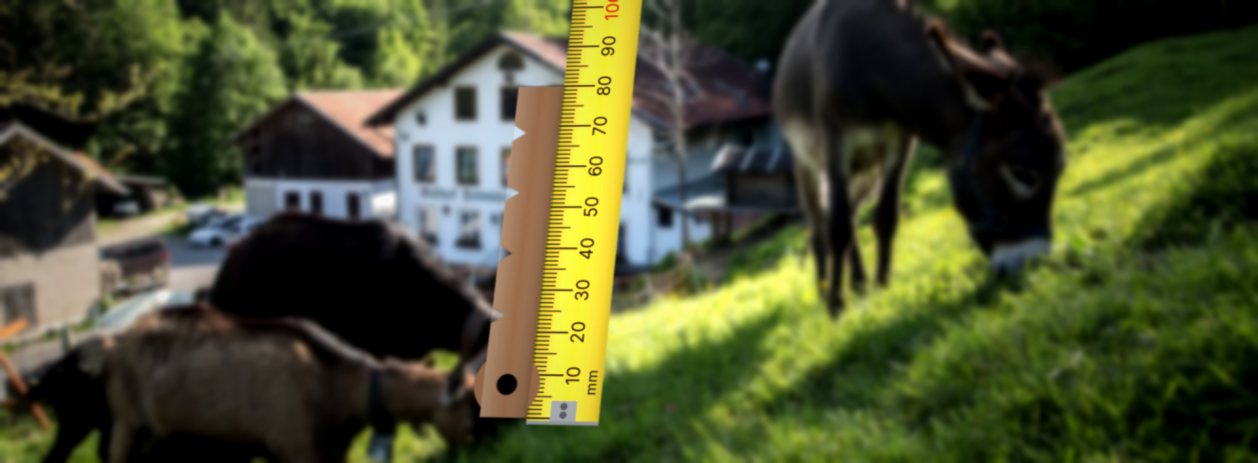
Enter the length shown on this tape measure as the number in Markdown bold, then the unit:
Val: **80** mm
